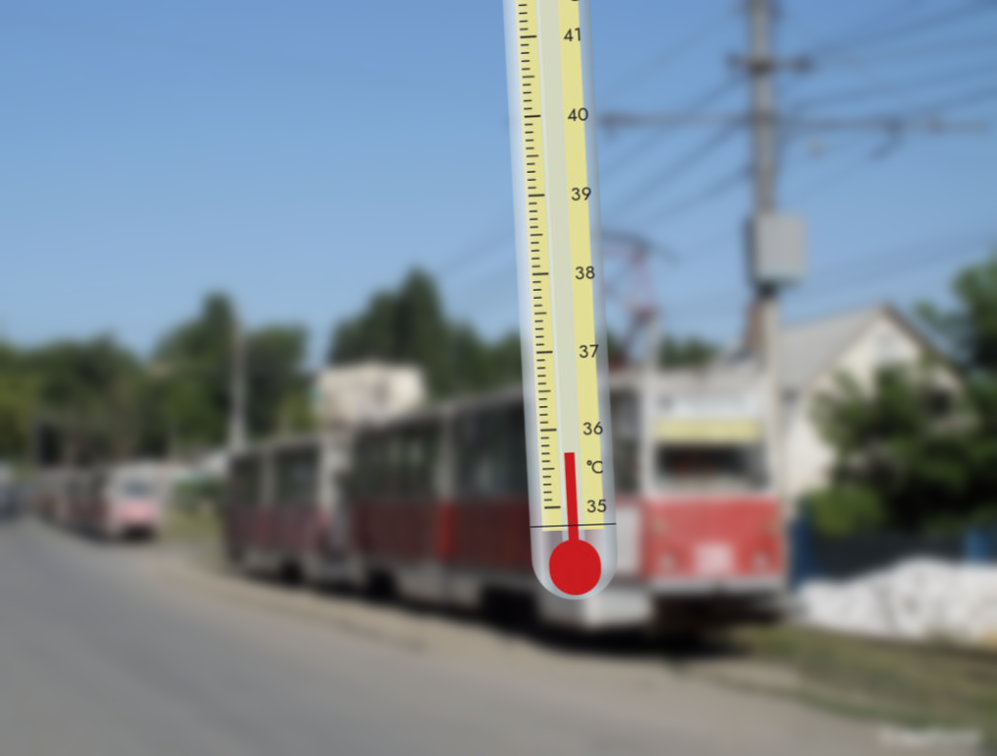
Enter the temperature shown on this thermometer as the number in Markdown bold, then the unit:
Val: **35.7** °C
